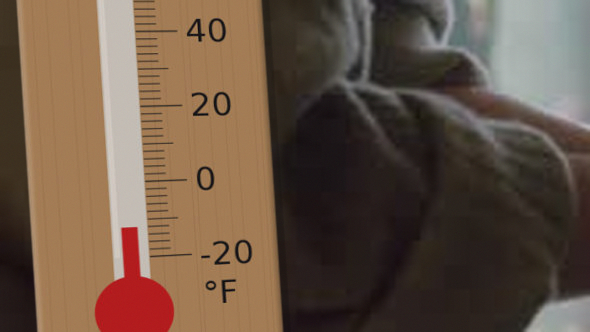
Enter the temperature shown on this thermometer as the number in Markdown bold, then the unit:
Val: **-12** °F
